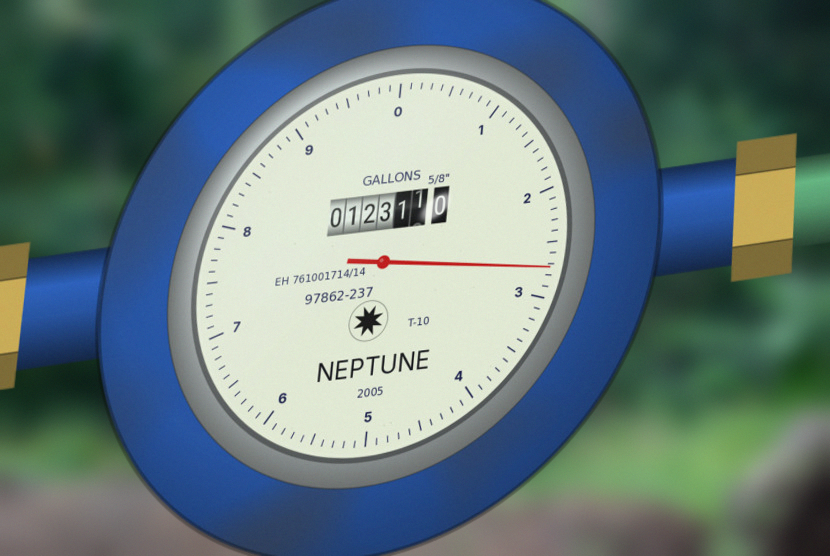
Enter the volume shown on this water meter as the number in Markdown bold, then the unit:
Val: **123112.7** gal
